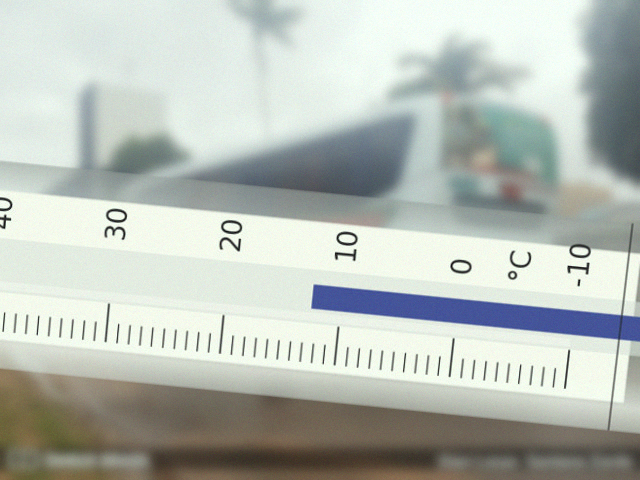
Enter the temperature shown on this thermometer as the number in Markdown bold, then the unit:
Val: **12.5** °C
